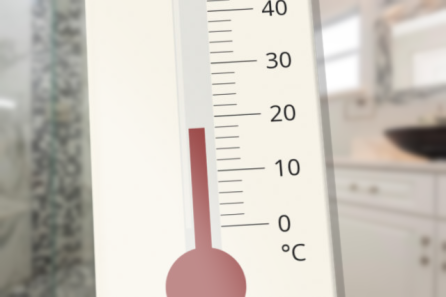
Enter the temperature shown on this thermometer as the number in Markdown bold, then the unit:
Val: **18** °C
